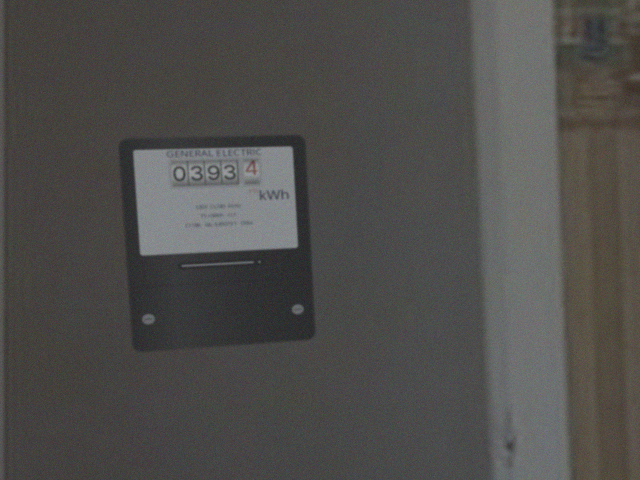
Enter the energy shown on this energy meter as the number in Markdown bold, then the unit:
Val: **393.4** kWh
